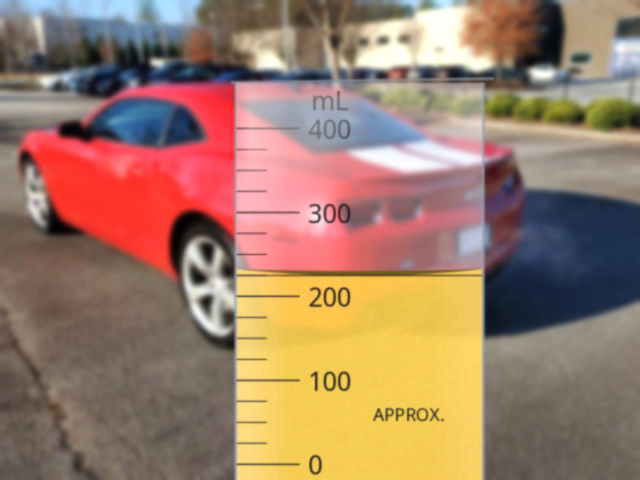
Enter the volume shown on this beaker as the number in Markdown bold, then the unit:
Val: **225** mL
